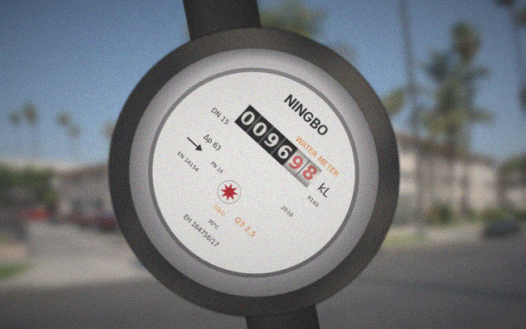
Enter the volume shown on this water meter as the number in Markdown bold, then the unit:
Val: **96.98** kL
